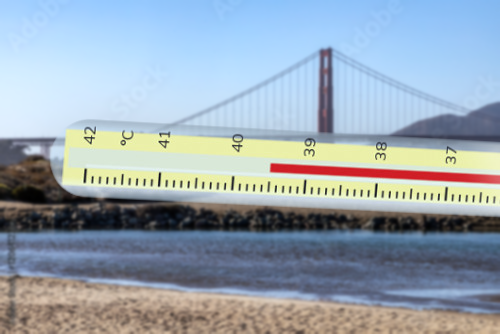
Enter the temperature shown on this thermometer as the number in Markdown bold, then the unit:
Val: **39.5** °C
